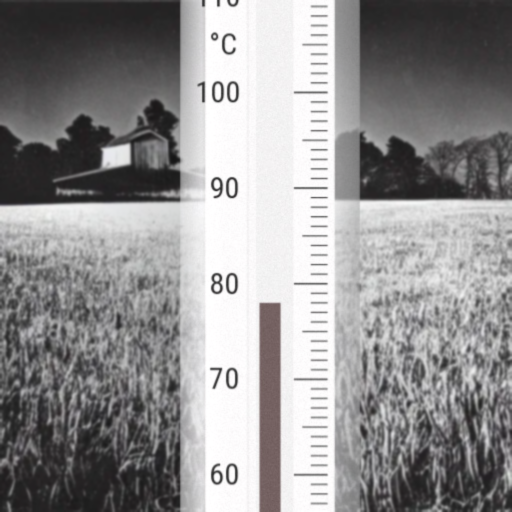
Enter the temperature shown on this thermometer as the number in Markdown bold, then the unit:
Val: **78** °C
